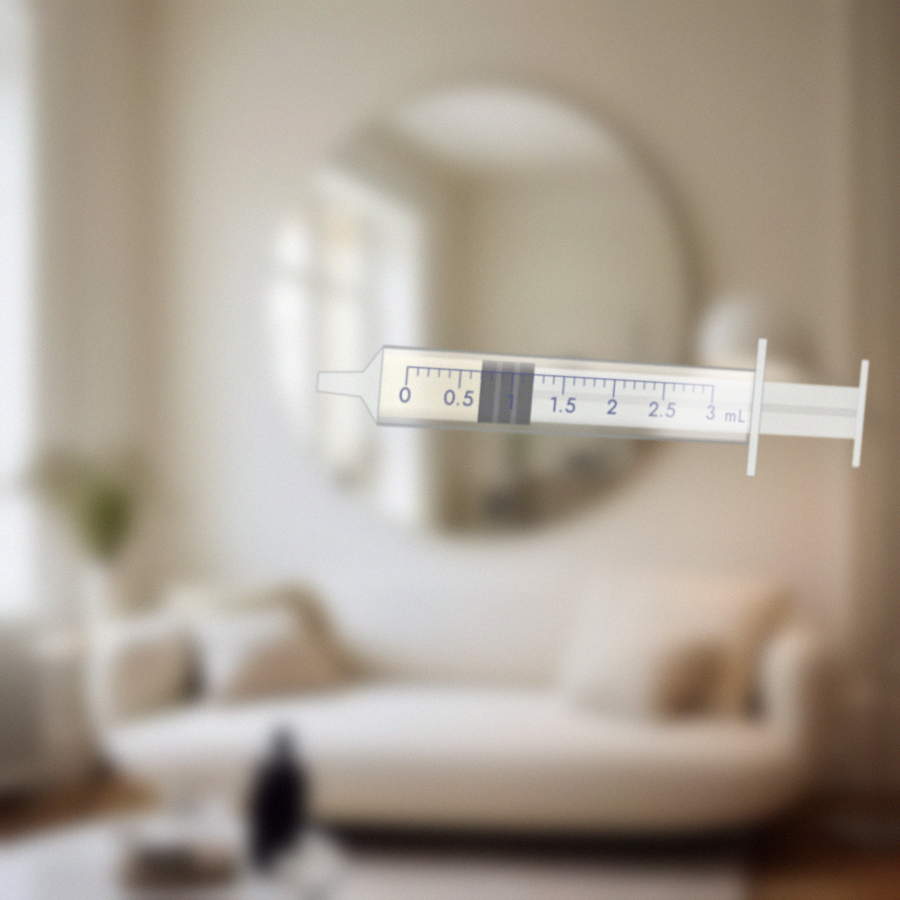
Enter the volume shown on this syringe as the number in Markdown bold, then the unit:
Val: **0.7** mL
